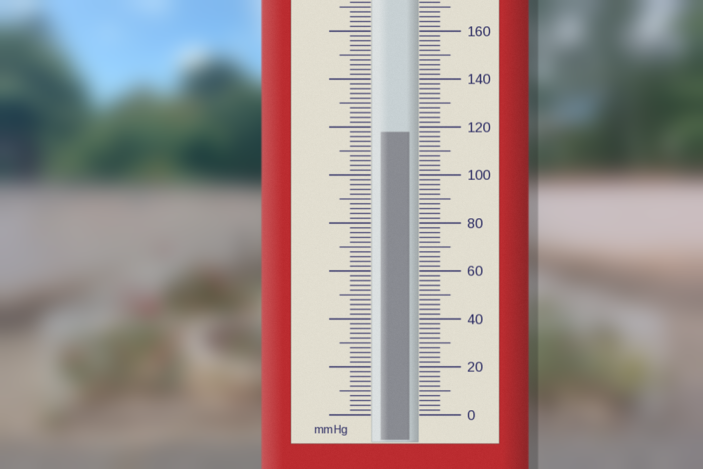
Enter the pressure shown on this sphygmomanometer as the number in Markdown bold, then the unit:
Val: **118** mmHg
